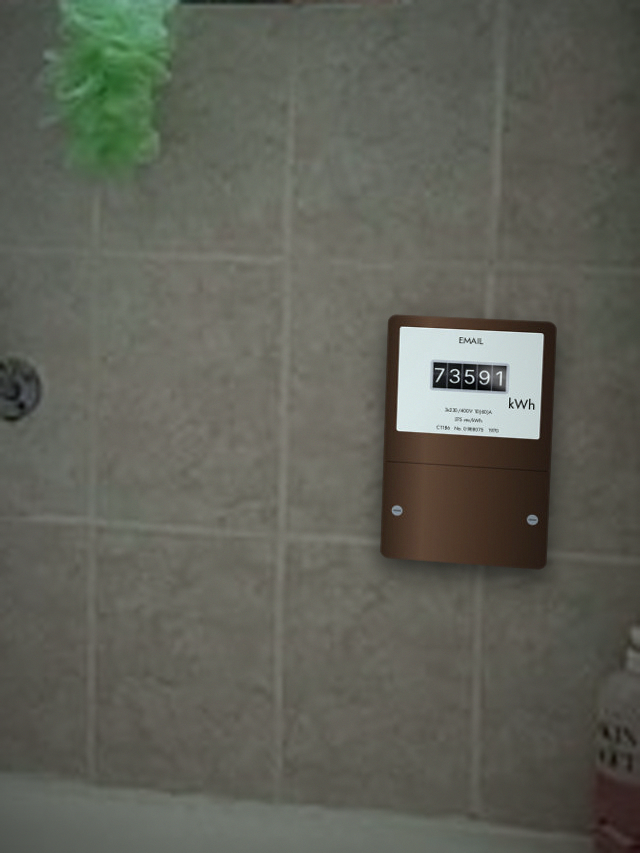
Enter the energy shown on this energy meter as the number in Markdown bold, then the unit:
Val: **73591** kWh
